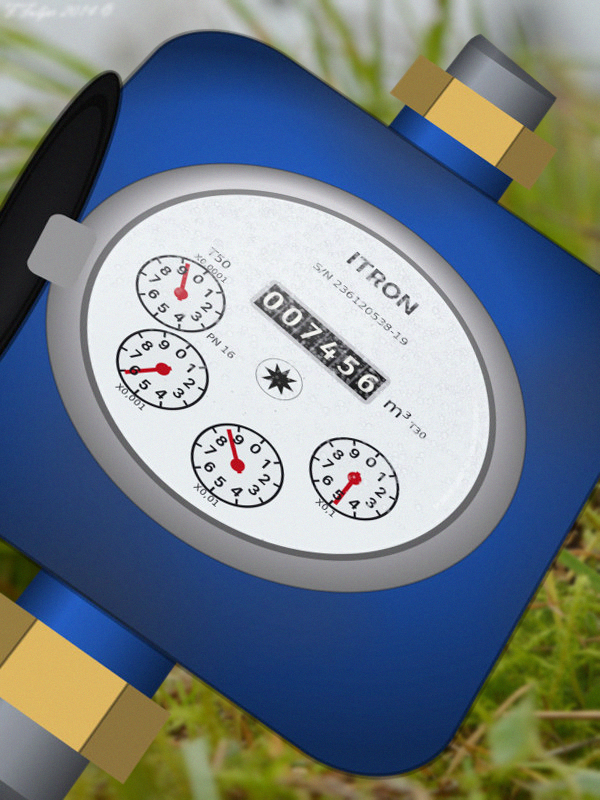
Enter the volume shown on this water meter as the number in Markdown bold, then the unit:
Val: **7456.4859** m³
